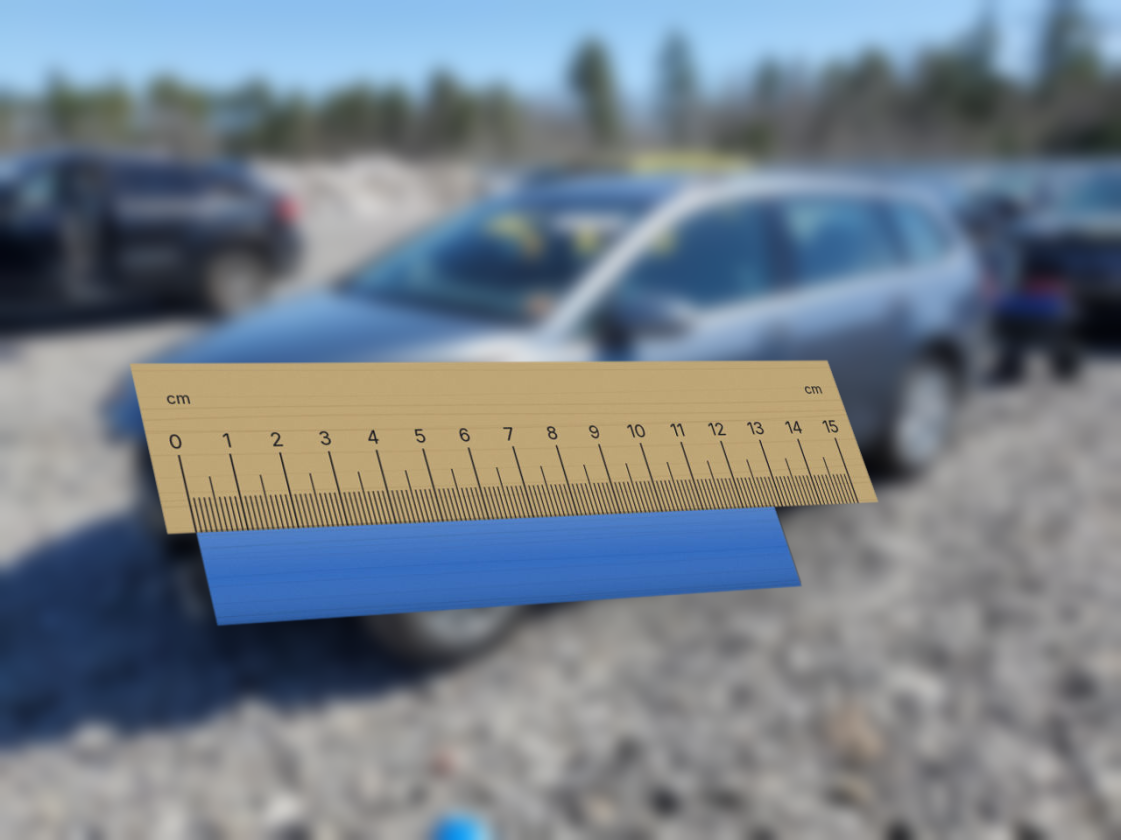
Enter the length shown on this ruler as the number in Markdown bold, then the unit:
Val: **12.8** cm
